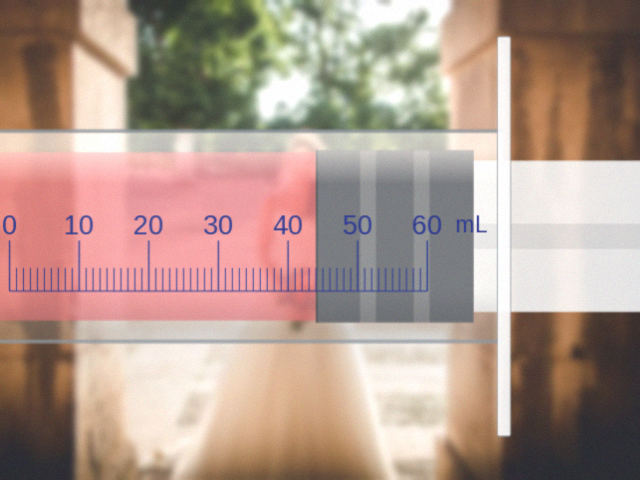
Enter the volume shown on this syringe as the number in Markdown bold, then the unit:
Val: **44** mL
